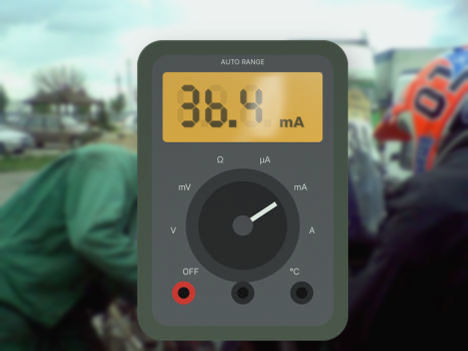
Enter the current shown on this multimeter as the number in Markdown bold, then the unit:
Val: **36.4** mA
